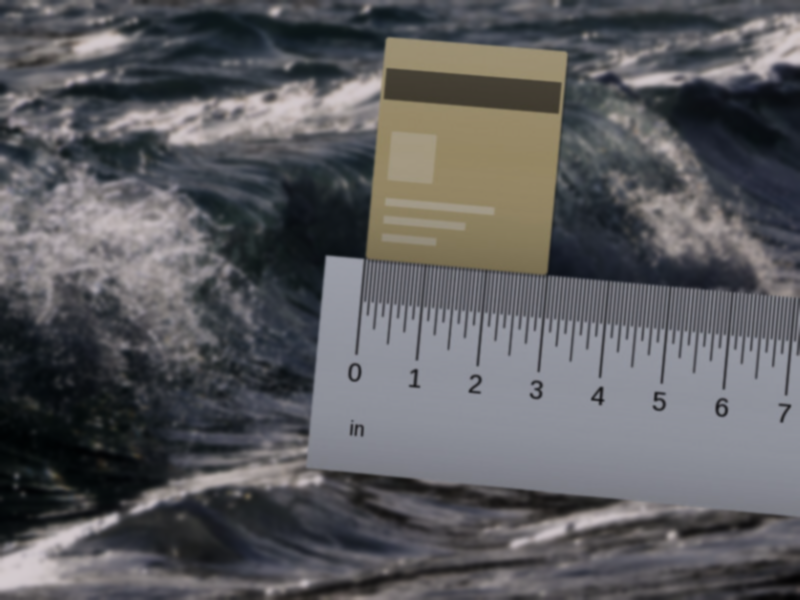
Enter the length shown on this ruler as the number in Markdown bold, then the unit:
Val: **3** in
